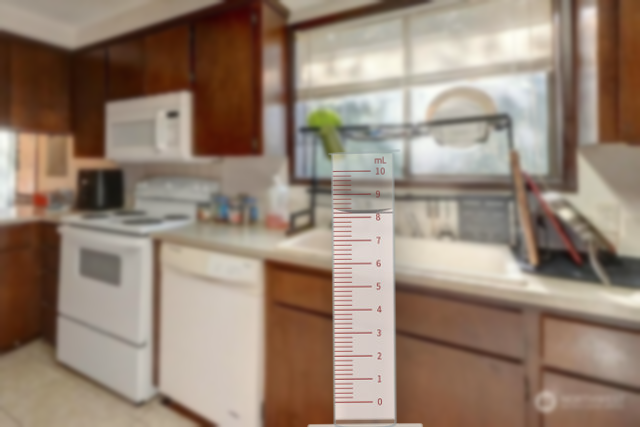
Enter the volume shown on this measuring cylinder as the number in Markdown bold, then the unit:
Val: **8.2** mL
